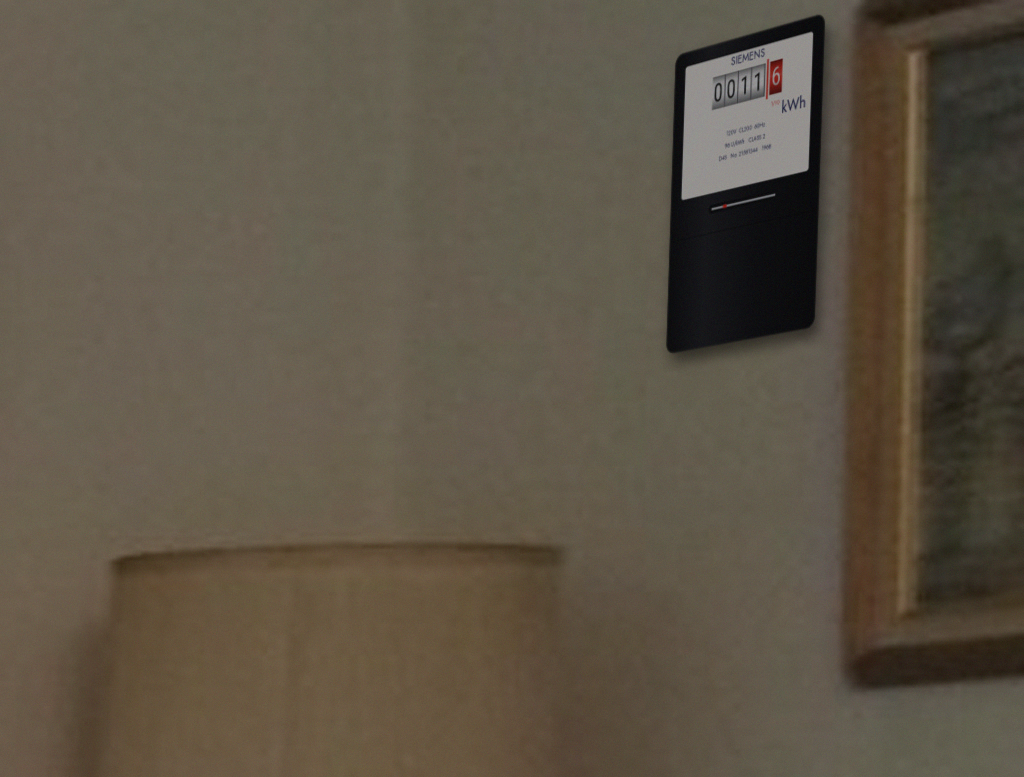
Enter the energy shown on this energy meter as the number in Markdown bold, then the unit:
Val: **11.6** kWh
